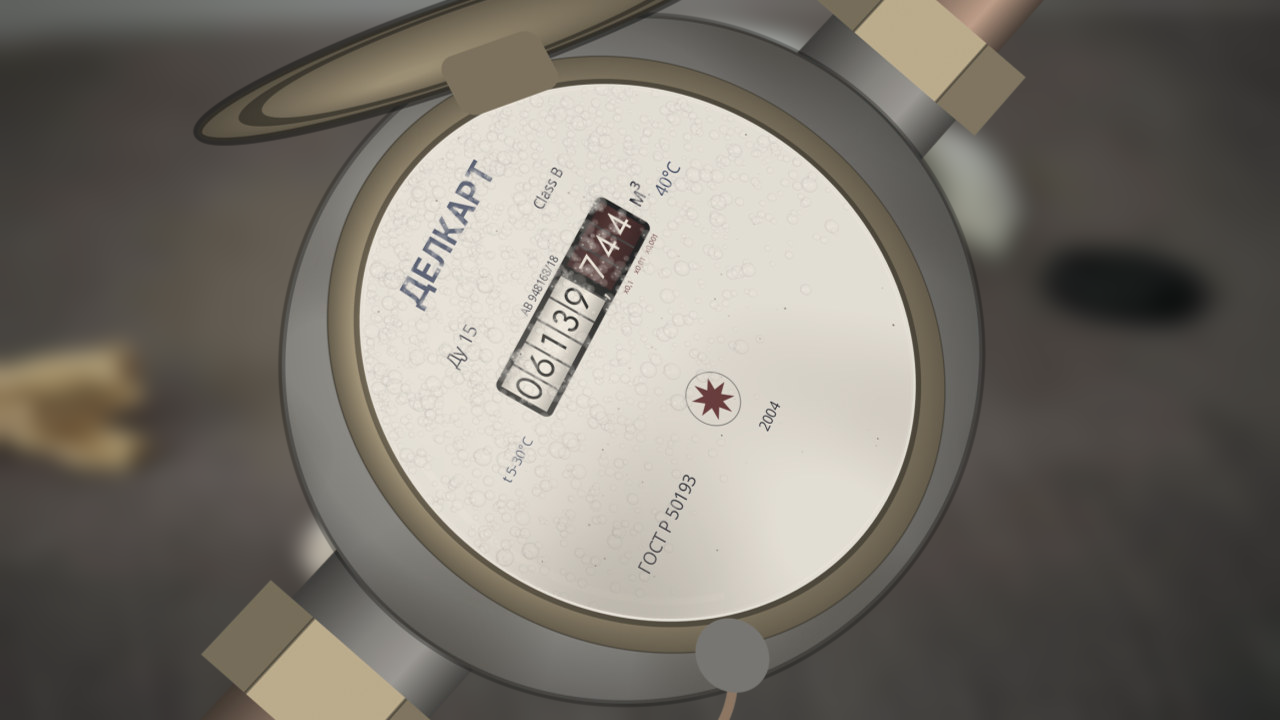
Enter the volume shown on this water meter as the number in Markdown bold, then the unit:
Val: **6139.744** m³
